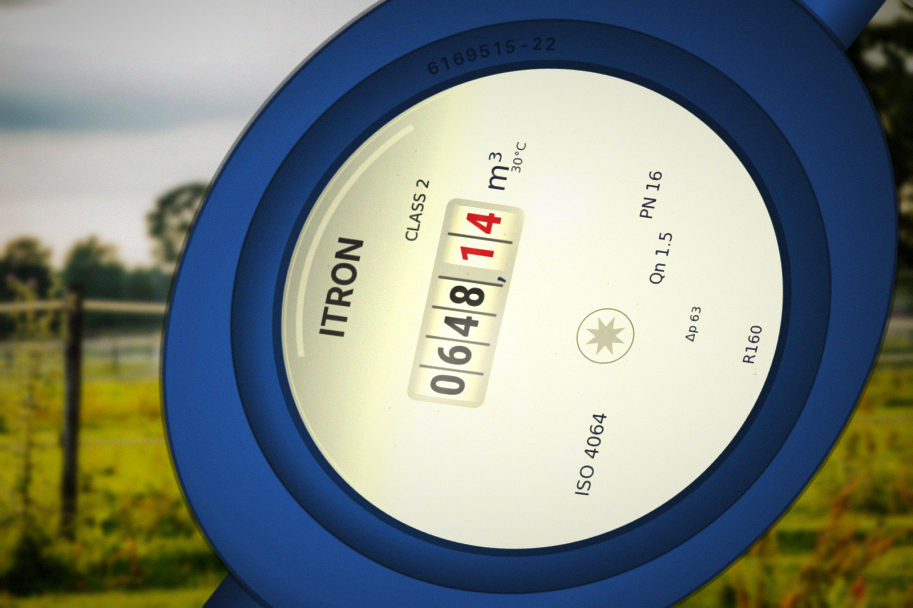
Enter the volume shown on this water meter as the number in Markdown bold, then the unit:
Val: **648.14** m³
